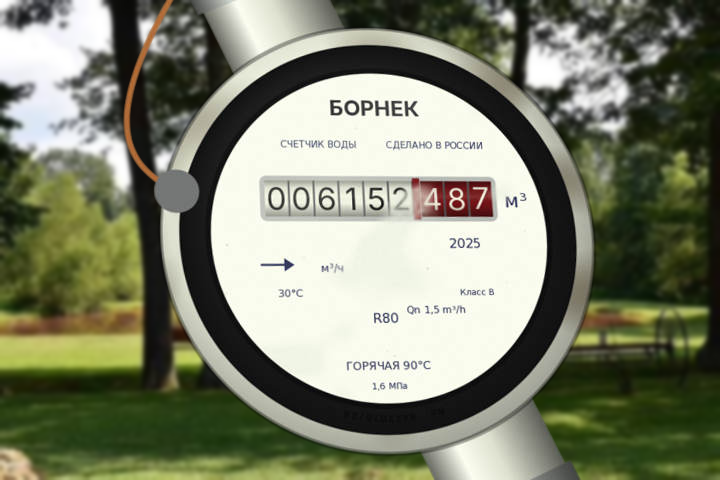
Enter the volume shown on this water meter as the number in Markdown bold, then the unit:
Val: **6152.487** m³
